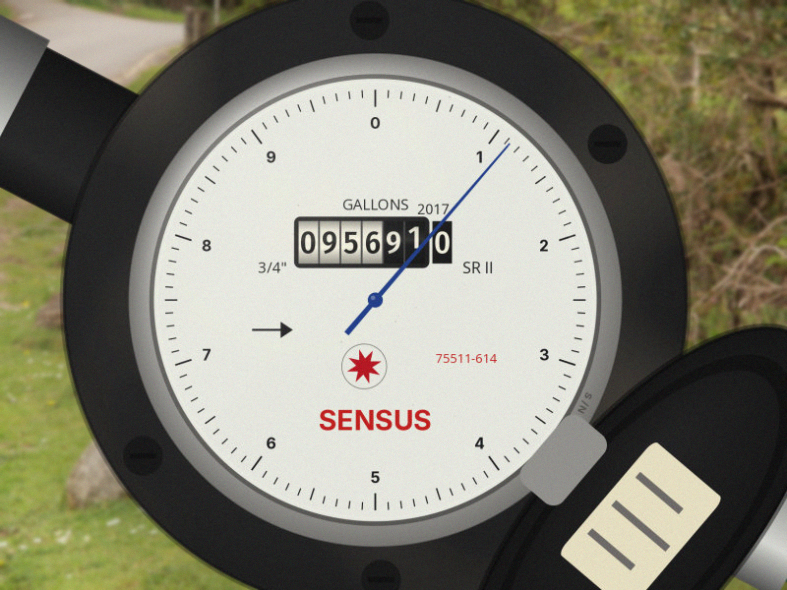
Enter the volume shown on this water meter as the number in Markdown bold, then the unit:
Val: **956911.1** gal
